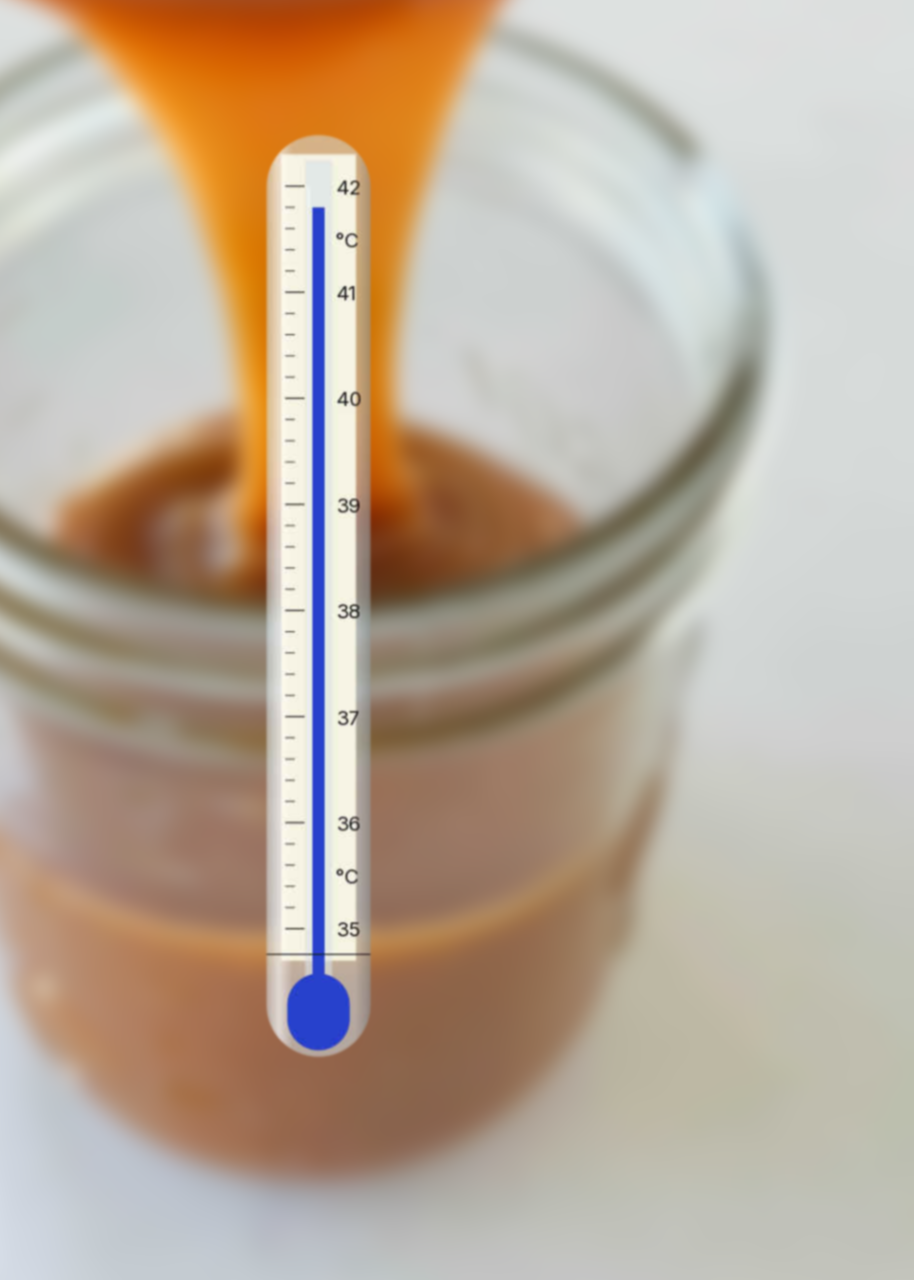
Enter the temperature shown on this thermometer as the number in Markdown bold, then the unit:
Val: **41.8** °C
